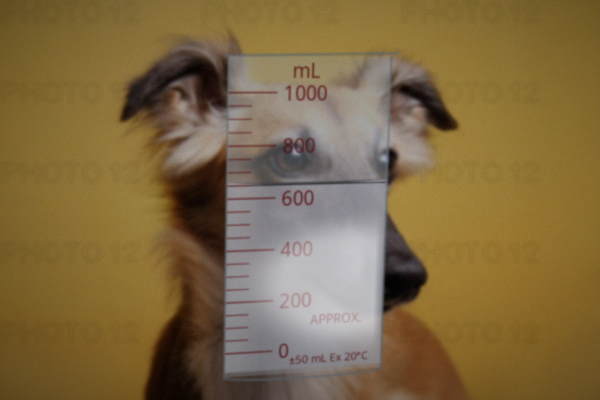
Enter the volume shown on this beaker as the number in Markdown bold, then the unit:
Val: **650** mL
